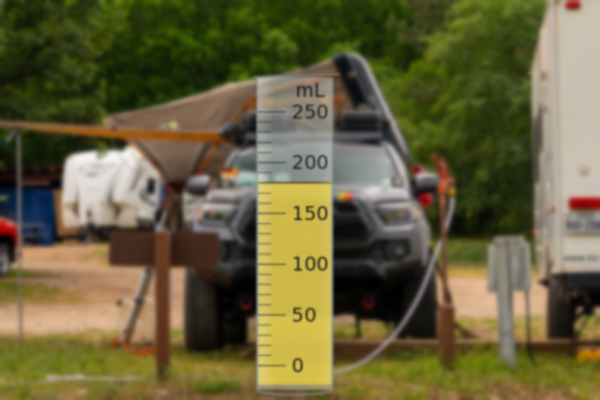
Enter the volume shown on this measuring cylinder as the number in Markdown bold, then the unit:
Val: **180** mL
